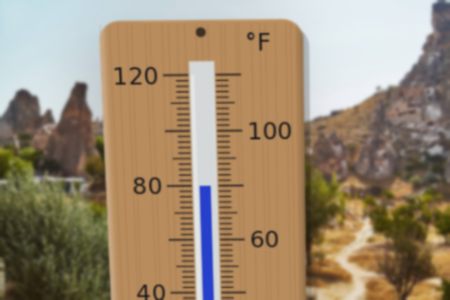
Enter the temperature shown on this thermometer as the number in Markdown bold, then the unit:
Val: **80** °F
